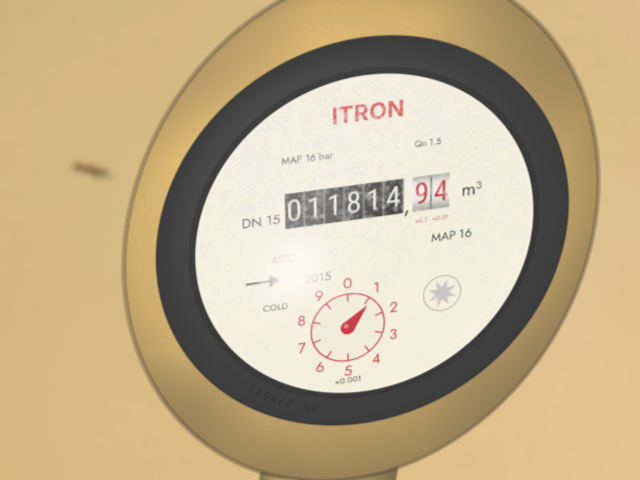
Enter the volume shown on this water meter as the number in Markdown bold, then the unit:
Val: **11814.941** m³
